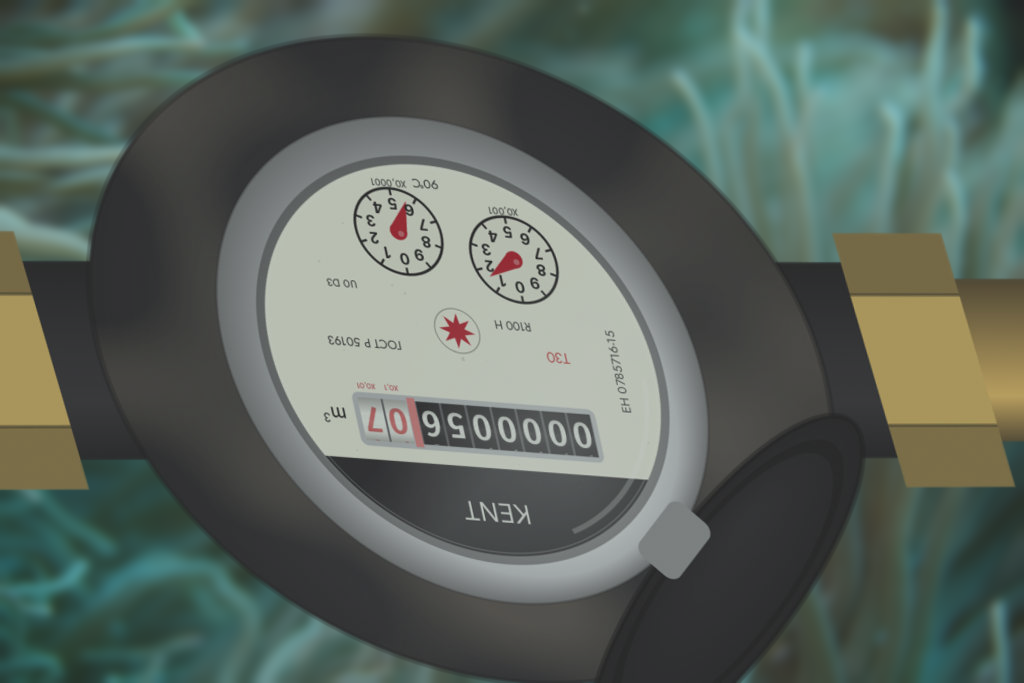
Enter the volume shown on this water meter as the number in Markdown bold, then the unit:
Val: **56.0715** m³
